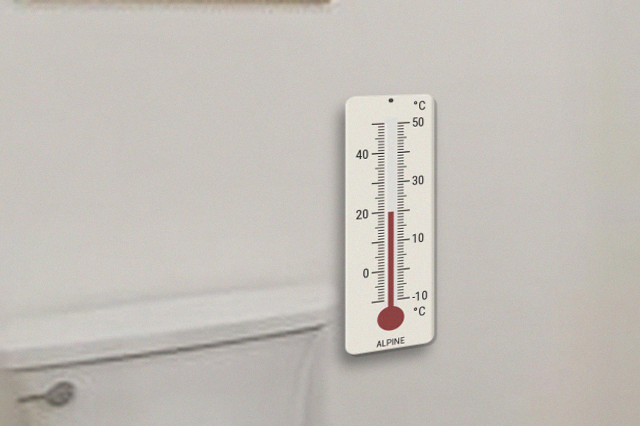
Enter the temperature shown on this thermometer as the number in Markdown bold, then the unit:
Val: **20** °C
